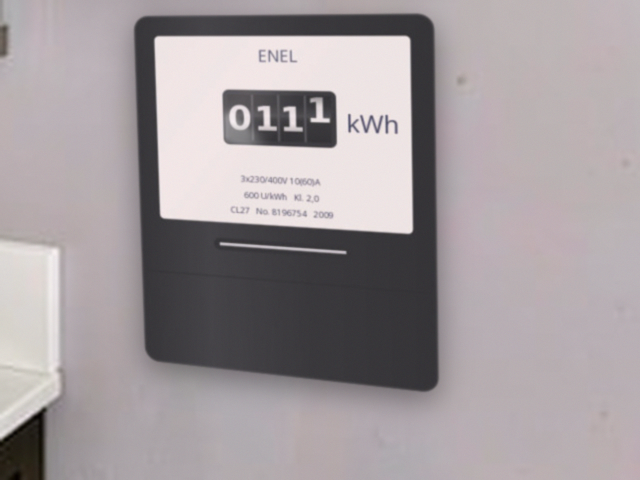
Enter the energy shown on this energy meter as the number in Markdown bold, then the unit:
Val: **111** kWh
